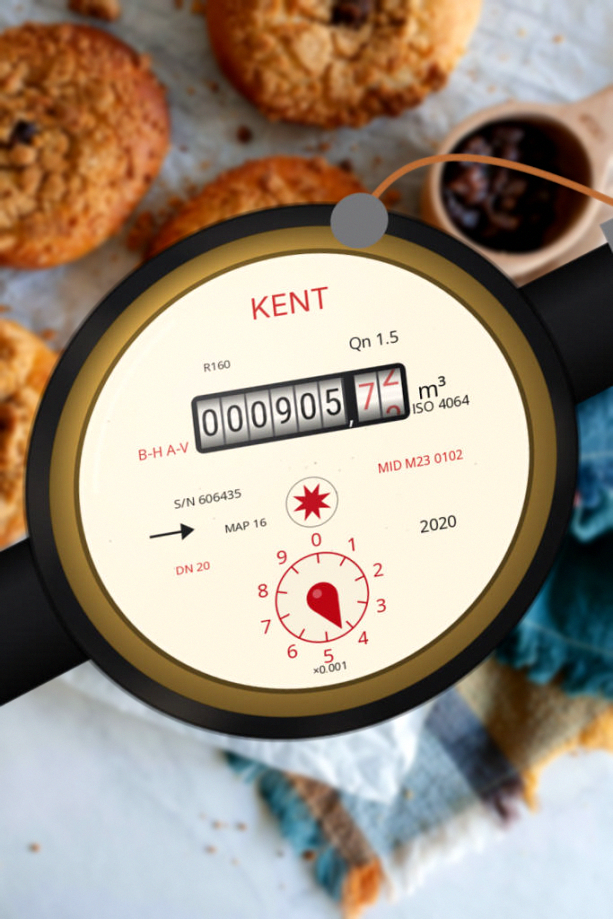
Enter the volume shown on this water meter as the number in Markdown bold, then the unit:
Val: **905.724** m³
